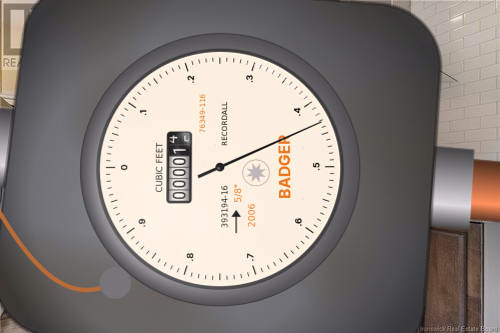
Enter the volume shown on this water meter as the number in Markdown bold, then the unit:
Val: **14.43** ft³
